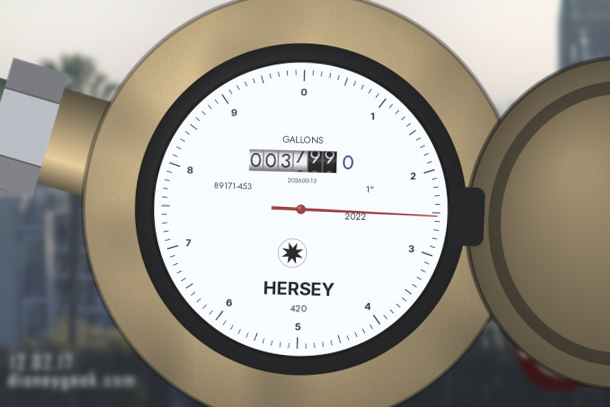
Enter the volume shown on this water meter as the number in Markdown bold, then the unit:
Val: **37992.5** gal
